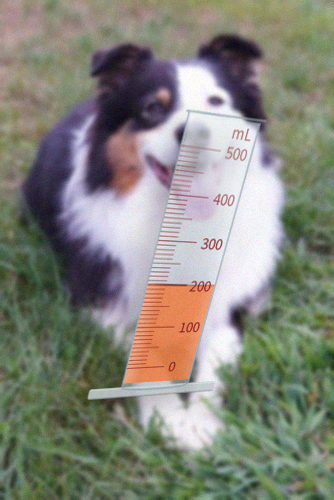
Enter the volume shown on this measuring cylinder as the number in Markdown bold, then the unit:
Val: **200** mL
